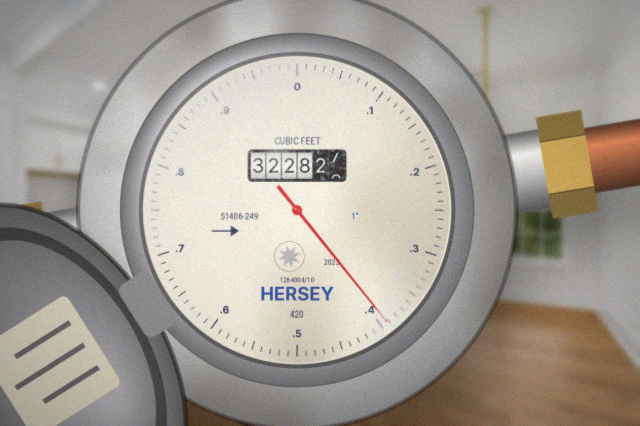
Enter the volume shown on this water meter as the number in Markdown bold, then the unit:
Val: **322827.39** ft³
